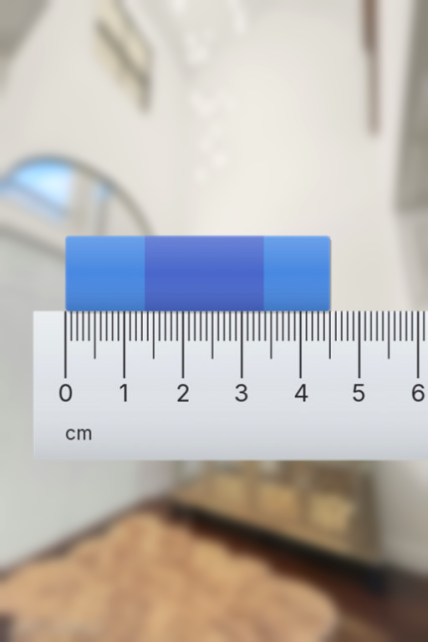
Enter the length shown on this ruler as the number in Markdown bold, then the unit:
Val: **4.5** cm
